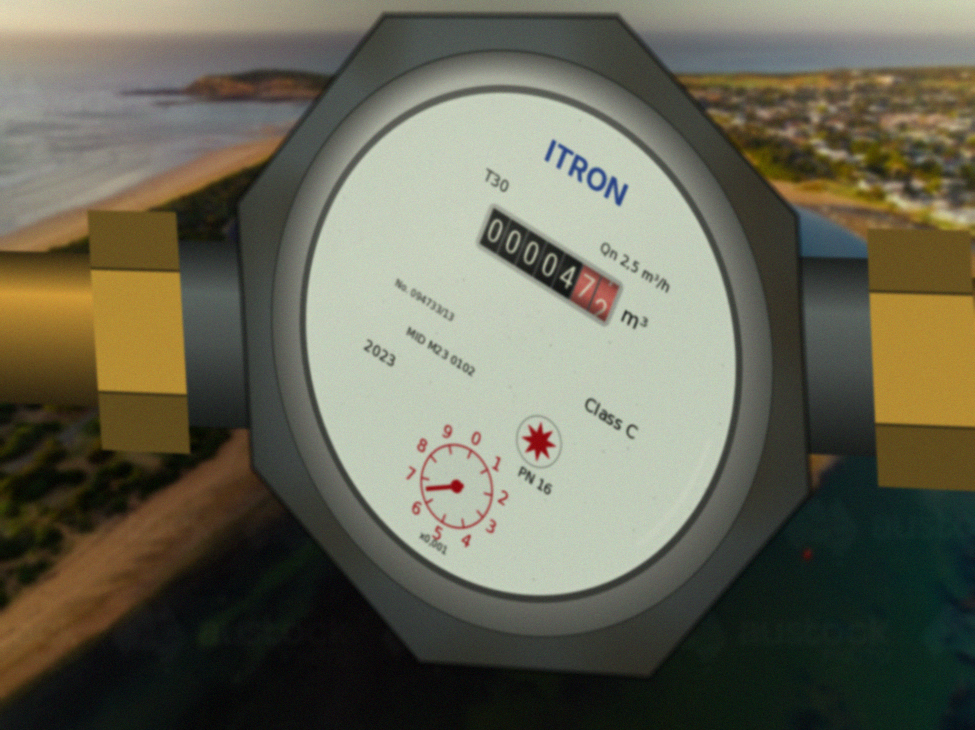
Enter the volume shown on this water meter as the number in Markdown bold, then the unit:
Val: **4.716** m³
